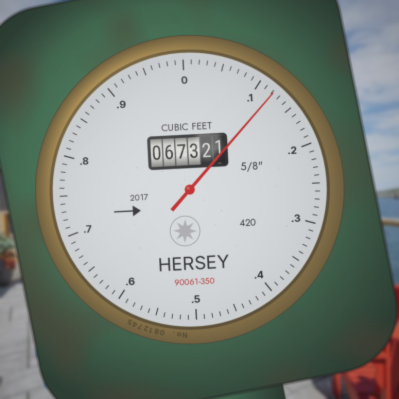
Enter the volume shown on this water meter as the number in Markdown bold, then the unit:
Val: **67321.12** ft³
